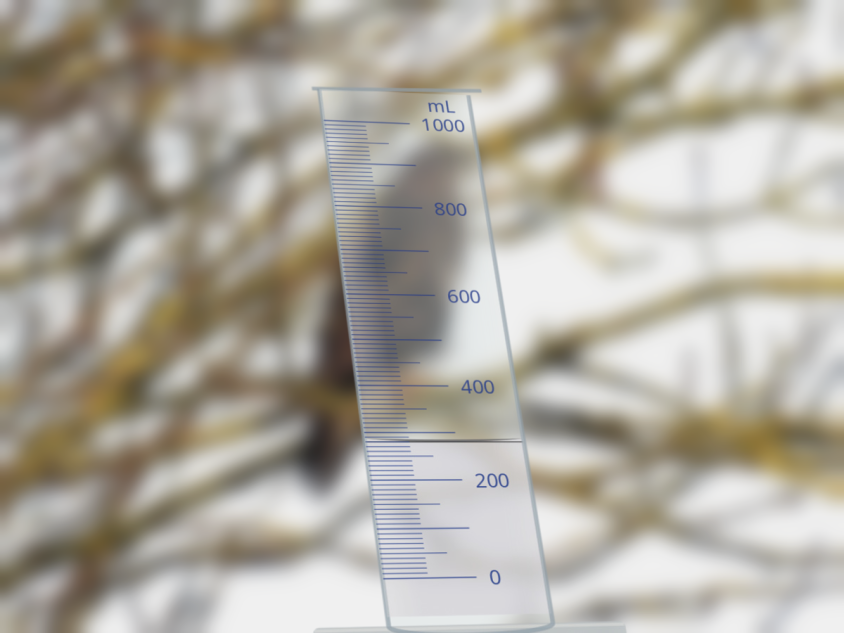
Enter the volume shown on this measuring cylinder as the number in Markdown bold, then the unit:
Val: **280** mL
